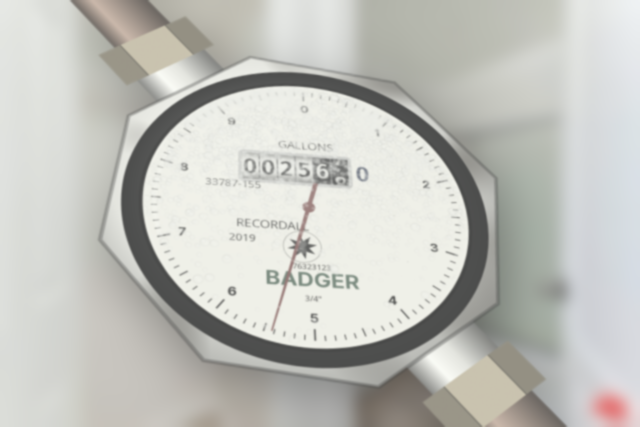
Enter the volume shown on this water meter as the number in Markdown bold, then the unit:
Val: **25675.4** gal
